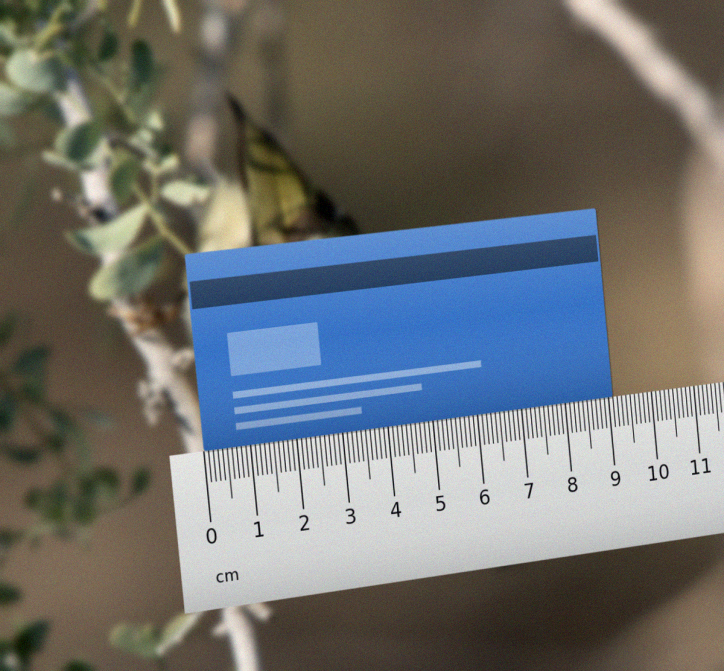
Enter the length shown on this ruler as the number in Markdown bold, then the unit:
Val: **9.1** cm
